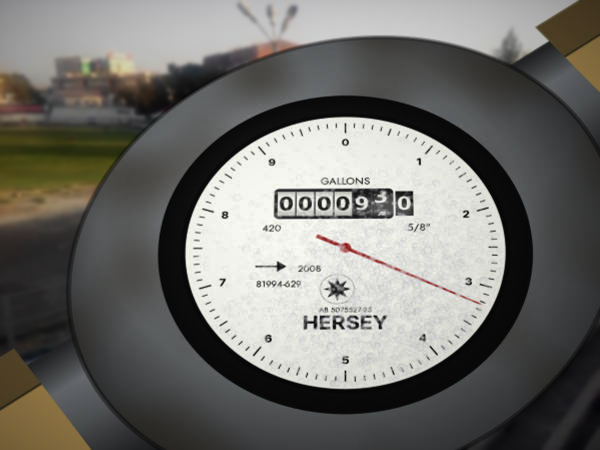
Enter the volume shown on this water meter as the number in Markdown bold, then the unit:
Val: **933.2** gal
